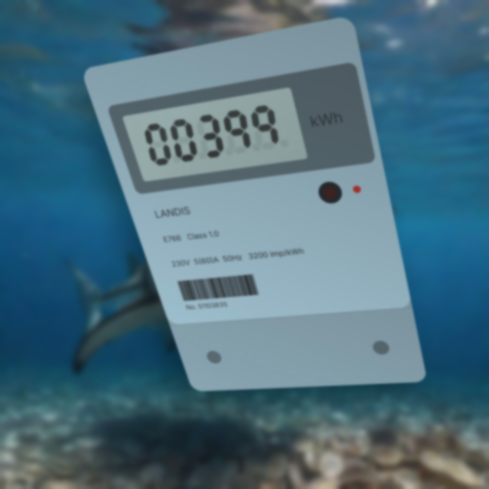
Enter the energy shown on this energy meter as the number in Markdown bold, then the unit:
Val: **399** kWh
